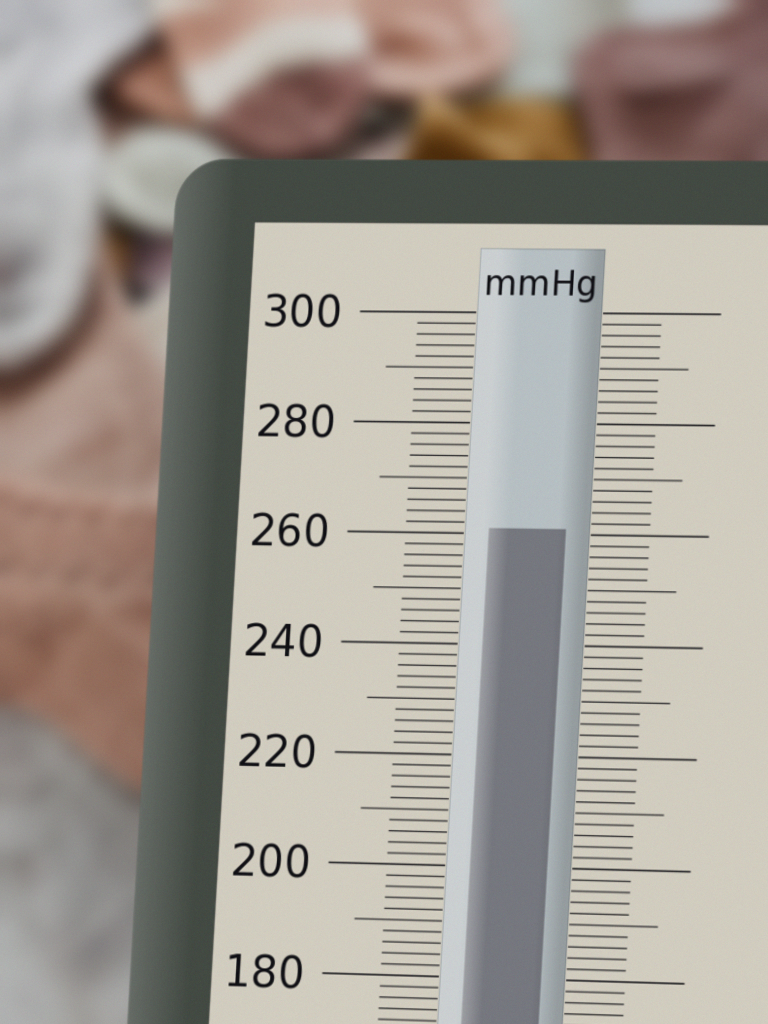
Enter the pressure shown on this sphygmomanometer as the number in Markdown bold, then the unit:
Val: **261** mmHg
